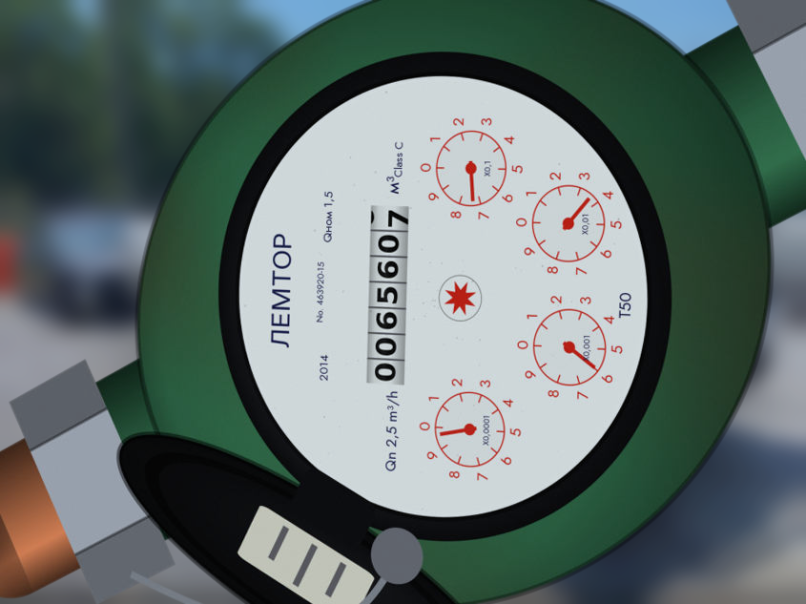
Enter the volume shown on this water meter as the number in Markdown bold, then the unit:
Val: **65606.7359** m³
